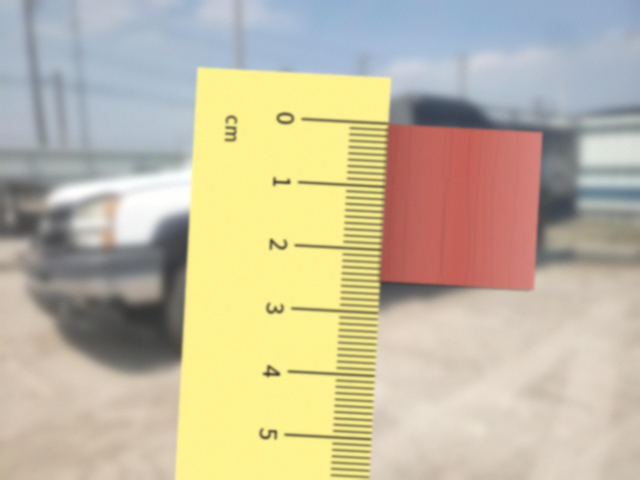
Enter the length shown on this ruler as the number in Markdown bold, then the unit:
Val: **2.5** cm
